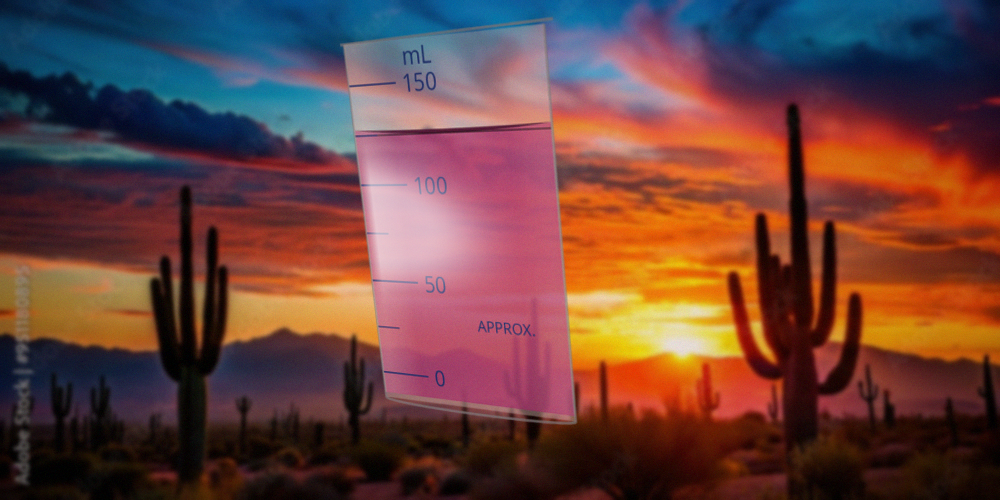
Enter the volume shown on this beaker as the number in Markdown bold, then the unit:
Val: **125** mL
